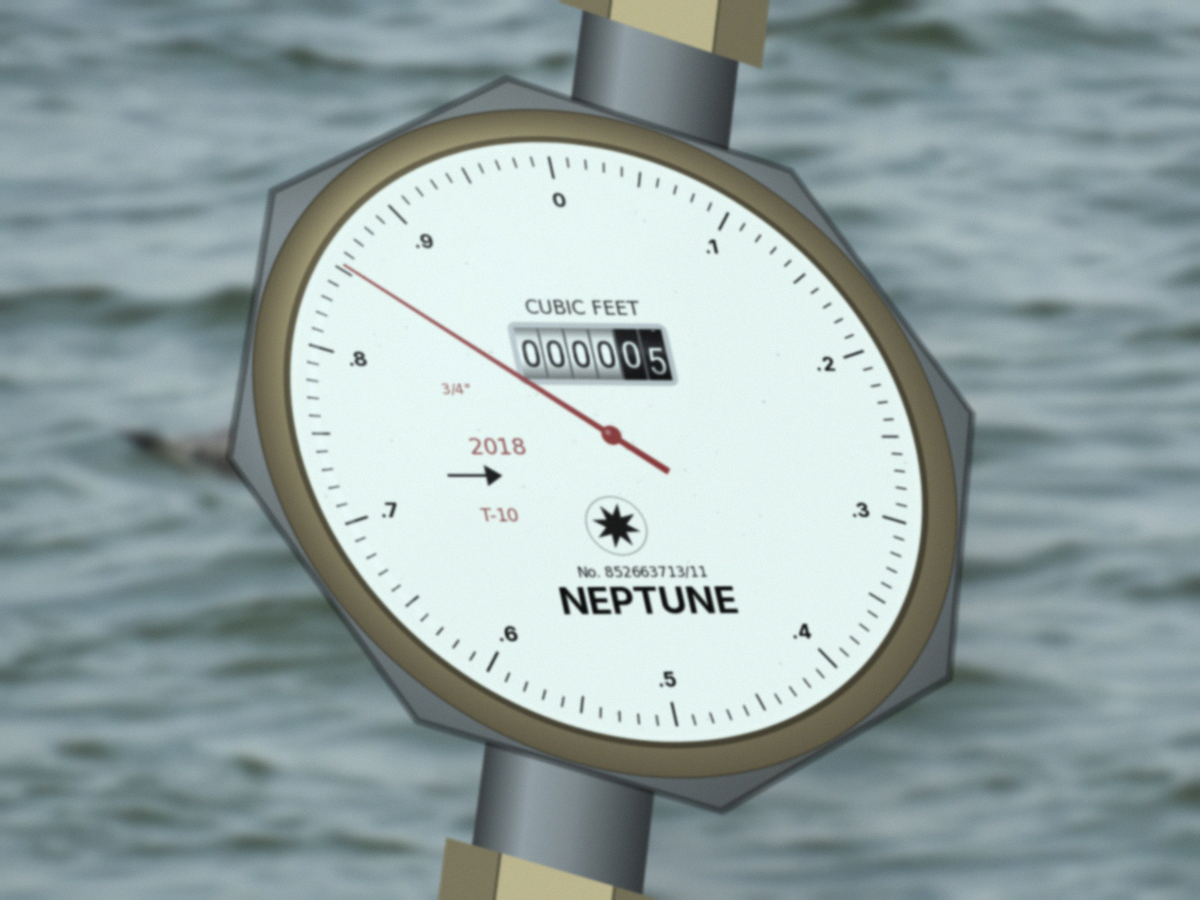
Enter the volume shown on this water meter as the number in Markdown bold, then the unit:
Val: **4.85** ft³
